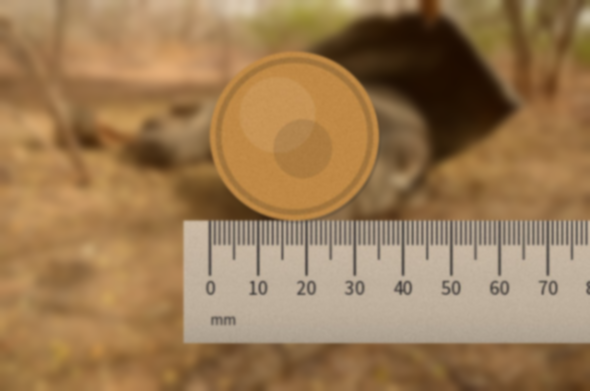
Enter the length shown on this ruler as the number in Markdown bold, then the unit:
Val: **35** mm
